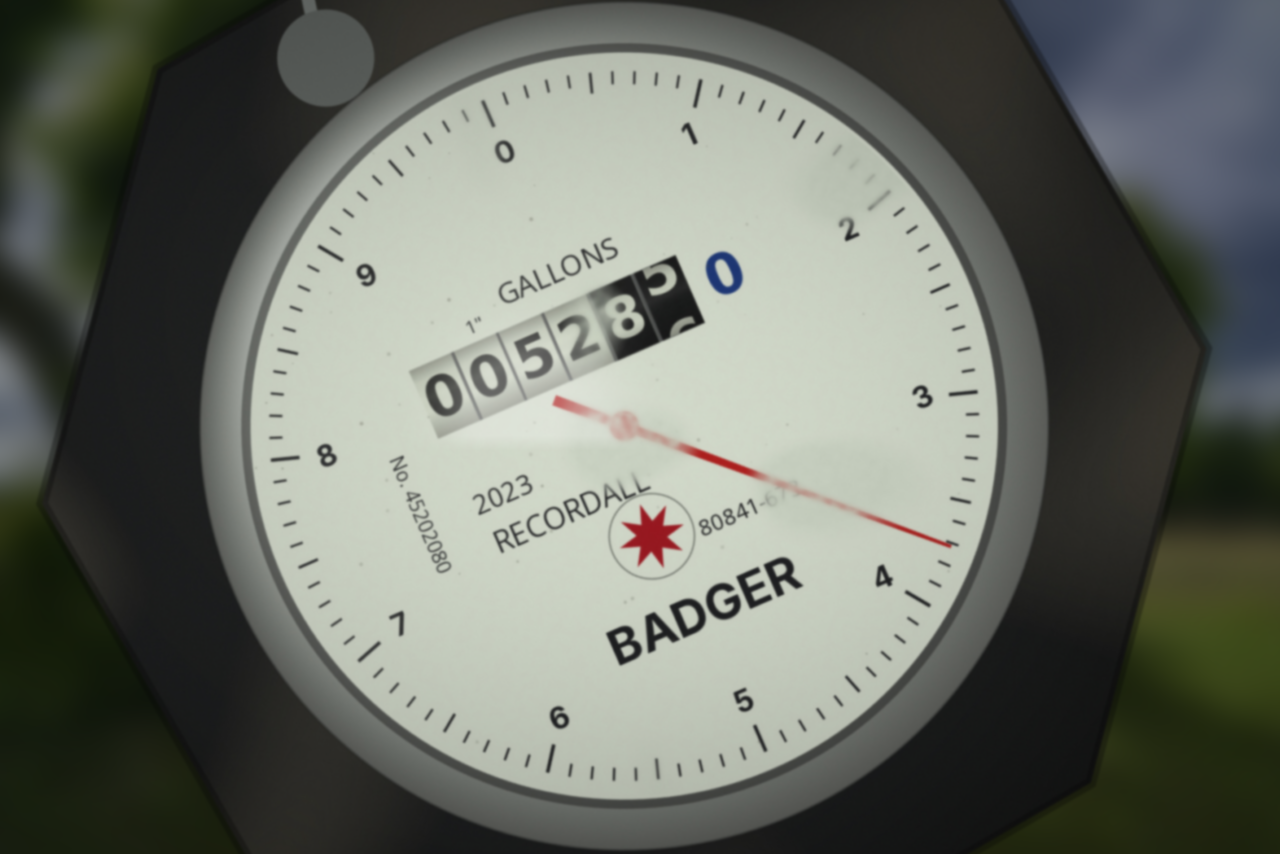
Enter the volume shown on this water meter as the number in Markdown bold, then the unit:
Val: **52853.7** gal
